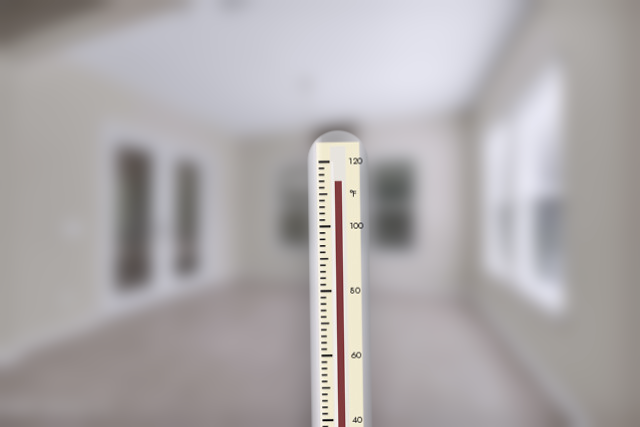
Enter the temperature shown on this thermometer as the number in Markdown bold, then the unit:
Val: **114** °F
